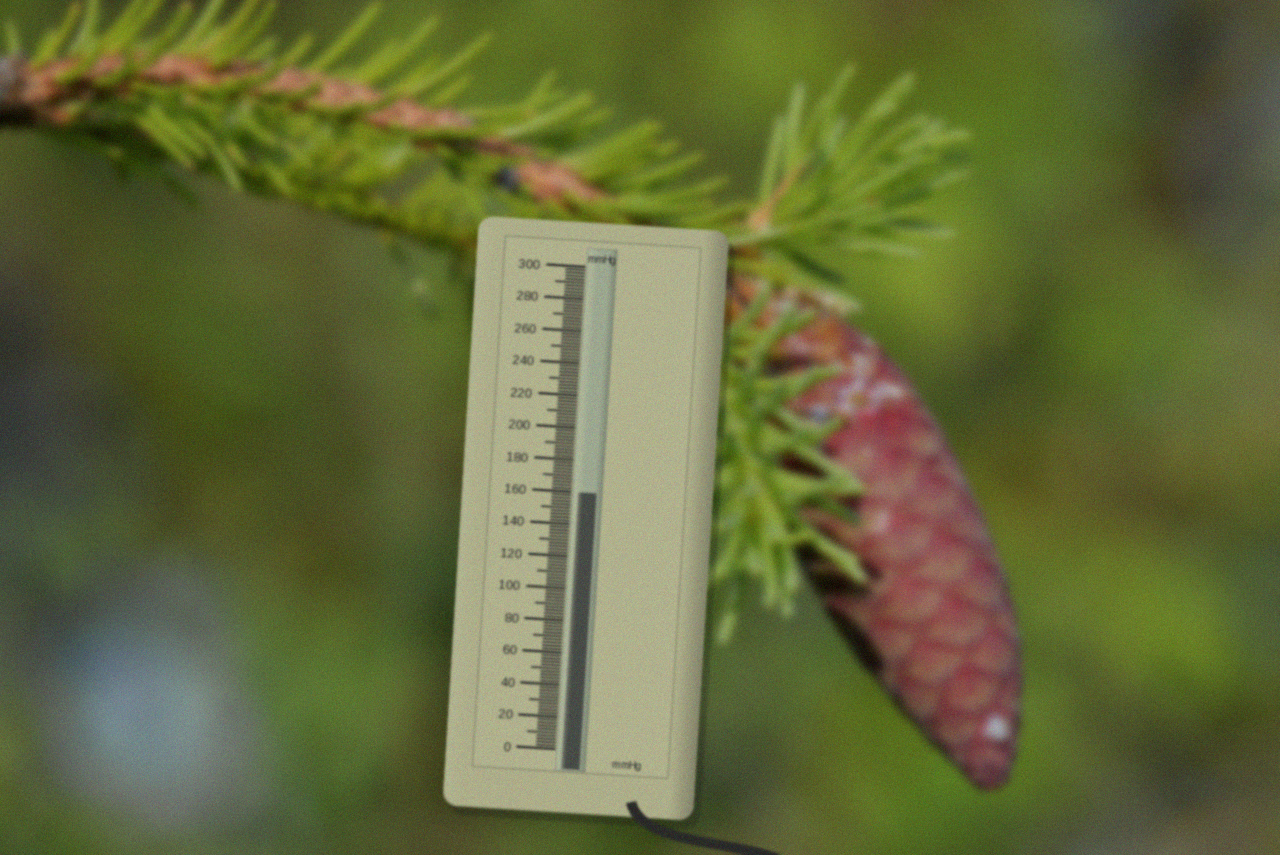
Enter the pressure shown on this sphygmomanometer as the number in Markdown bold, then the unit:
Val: **160** mmHg
